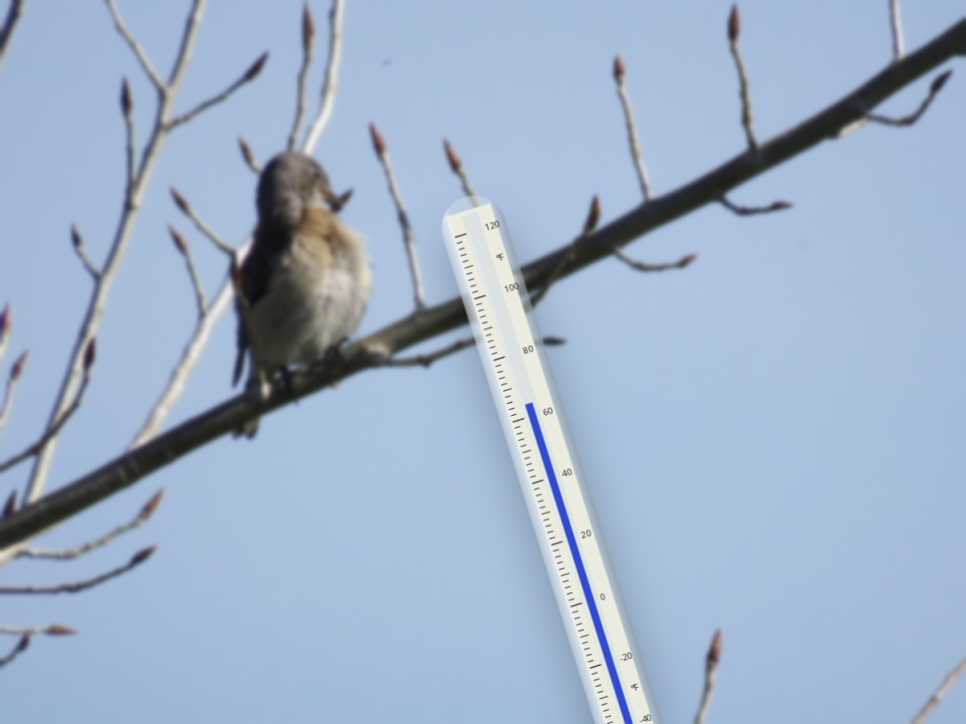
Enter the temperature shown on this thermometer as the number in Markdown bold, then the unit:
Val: **64** °F
